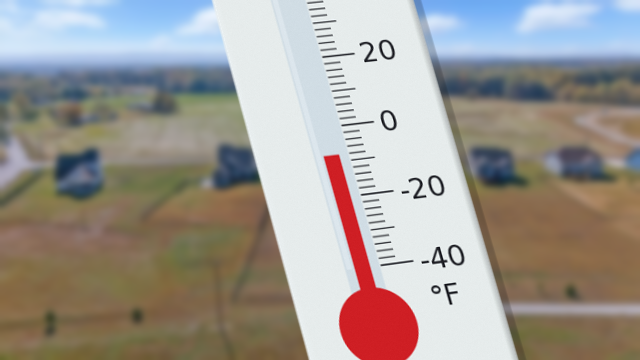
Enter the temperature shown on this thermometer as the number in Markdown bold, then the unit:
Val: **-8** °F
